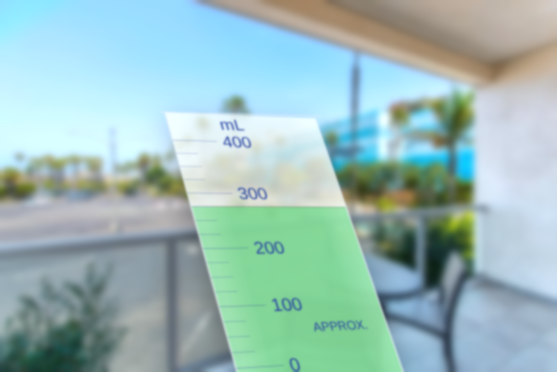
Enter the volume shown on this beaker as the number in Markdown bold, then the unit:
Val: **275** mL
